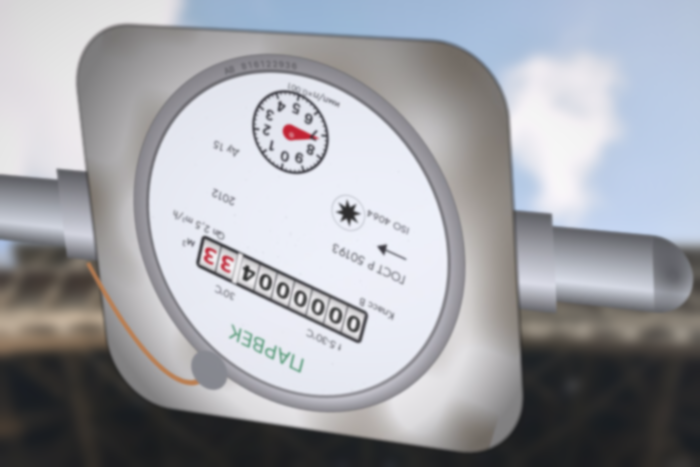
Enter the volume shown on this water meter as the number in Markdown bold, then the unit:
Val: **4.337** m³
